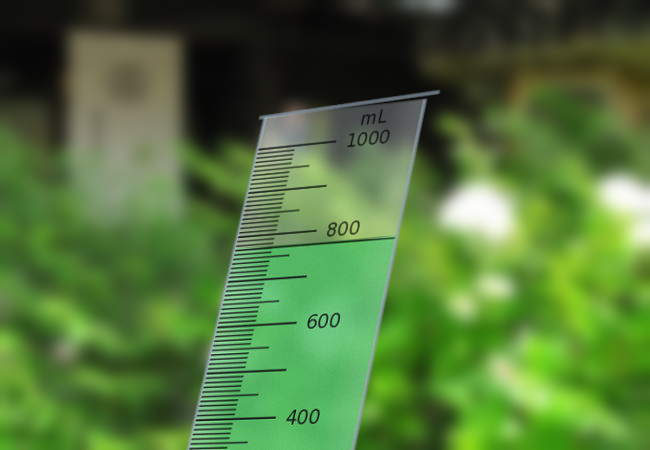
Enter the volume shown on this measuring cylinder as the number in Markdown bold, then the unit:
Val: **770** mL
